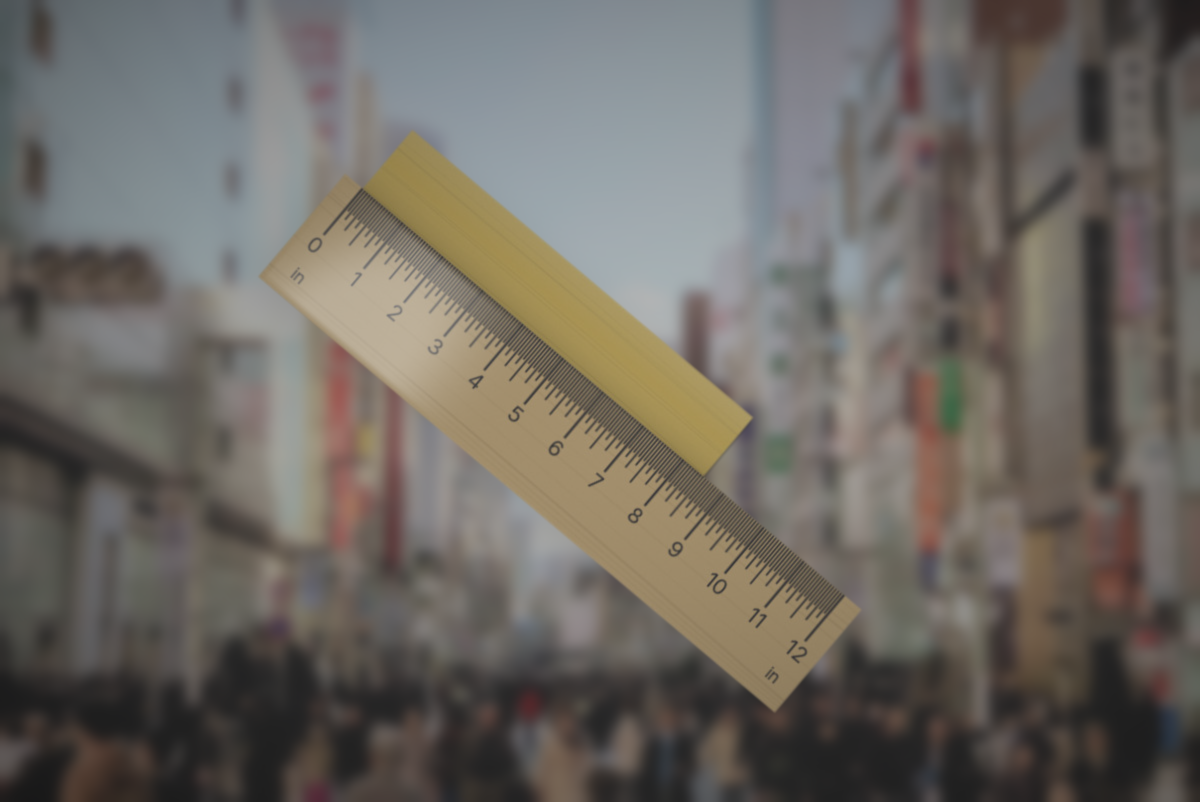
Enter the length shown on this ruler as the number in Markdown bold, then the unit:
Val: **8.5** in
